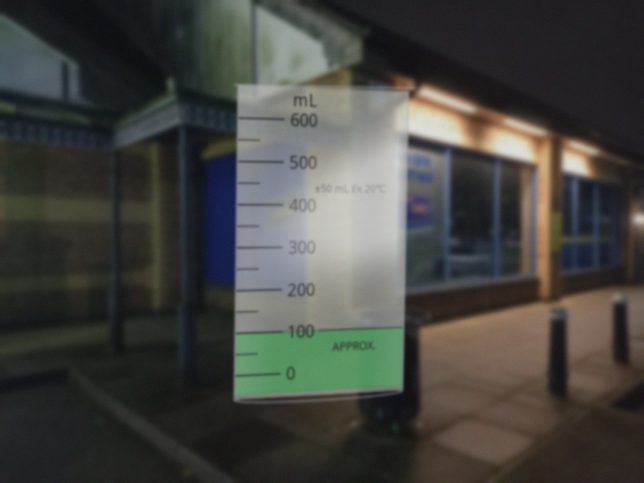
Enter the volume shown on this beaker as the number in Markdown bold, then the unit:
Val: **100** mL
